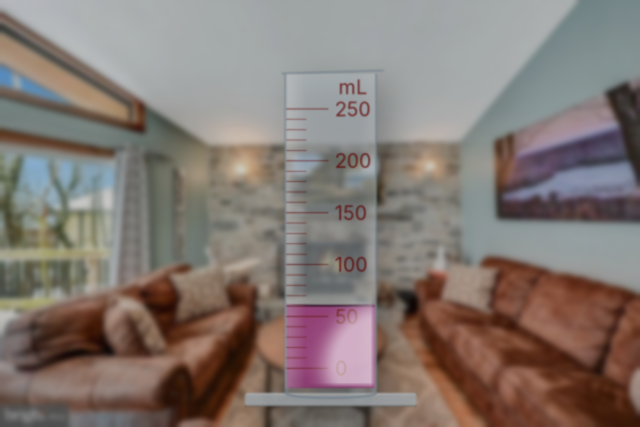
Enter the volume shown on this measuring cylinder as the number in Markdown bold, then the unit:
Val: **60** mL
